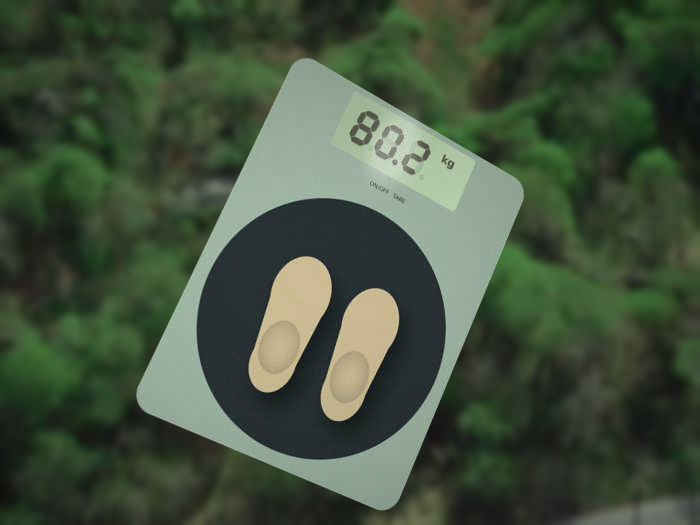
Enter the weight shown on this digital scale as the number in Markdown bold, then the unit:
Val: **80.2** kg
